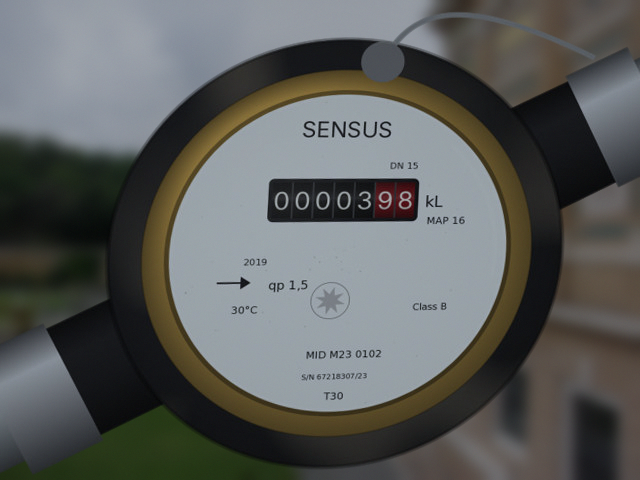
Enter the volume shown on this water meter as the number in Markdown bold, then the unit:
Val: **3.98** kL
